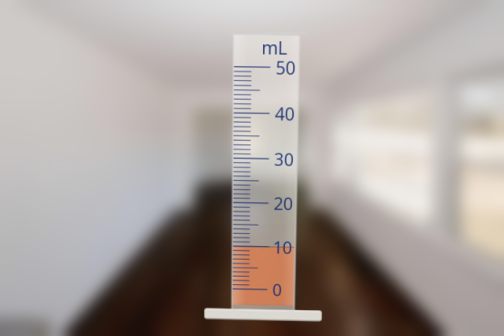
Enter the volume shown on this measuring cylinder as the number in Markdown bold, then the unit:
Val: **10** mL
